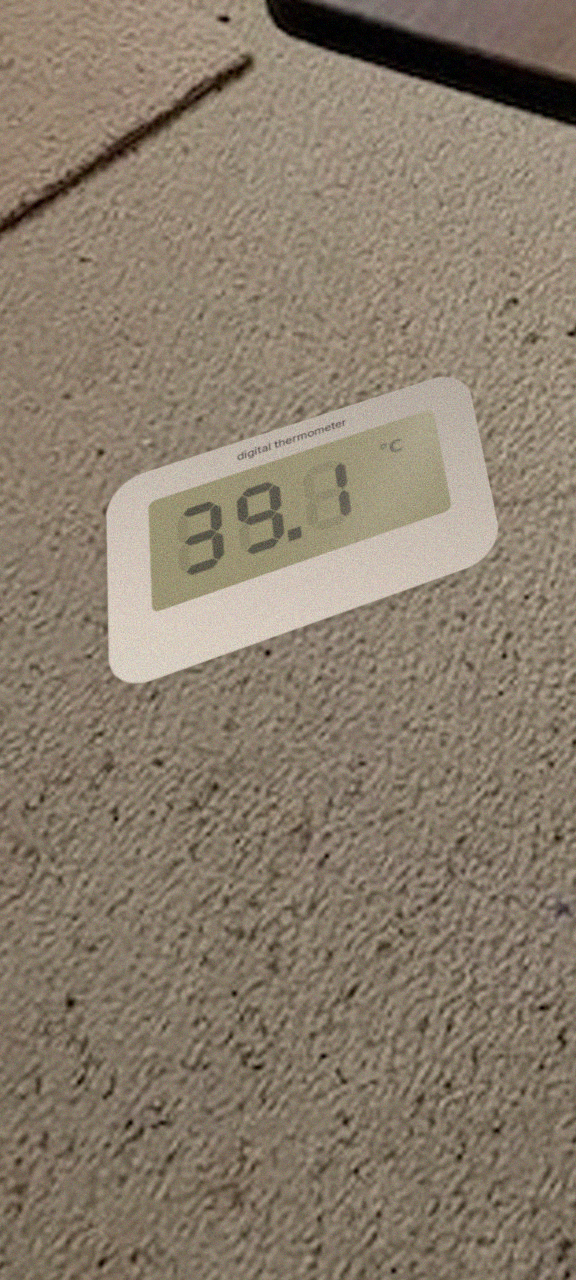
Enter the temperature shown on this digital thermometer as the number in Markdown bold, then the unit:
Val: **39.1** °C
